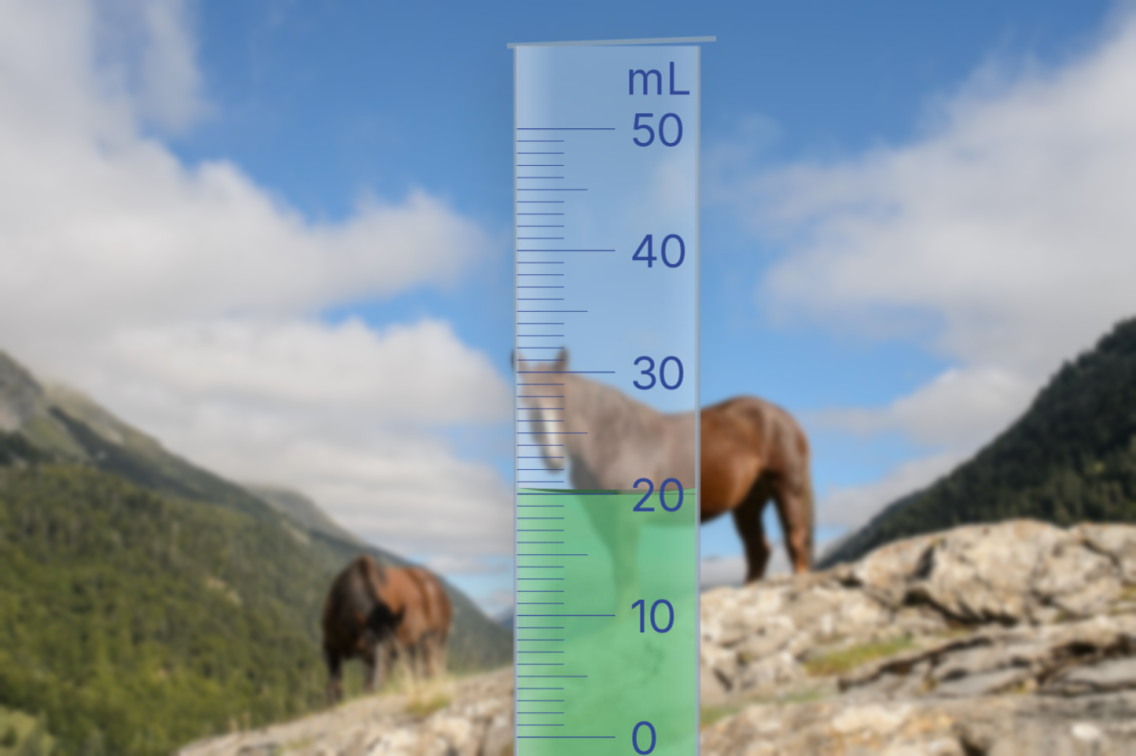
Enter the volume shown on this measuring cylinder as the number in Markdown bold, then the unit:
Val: **20** mL
